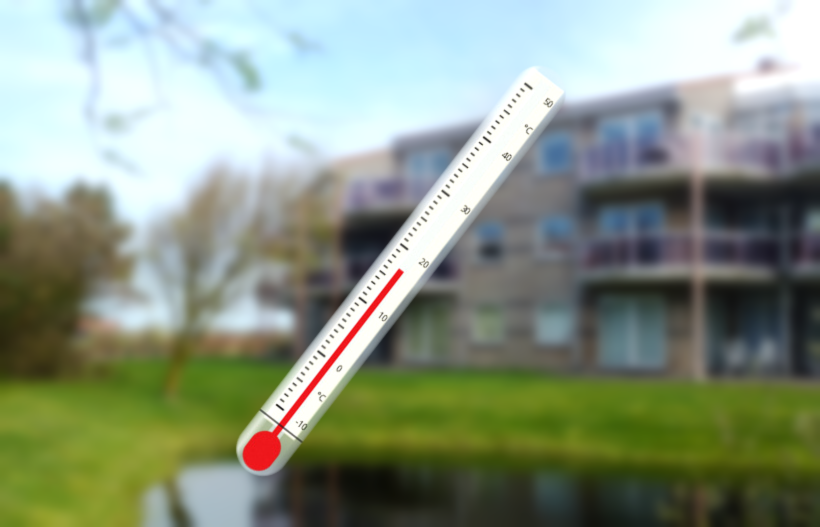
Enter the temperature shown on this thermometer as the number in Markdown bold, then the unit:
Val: **17** °C
